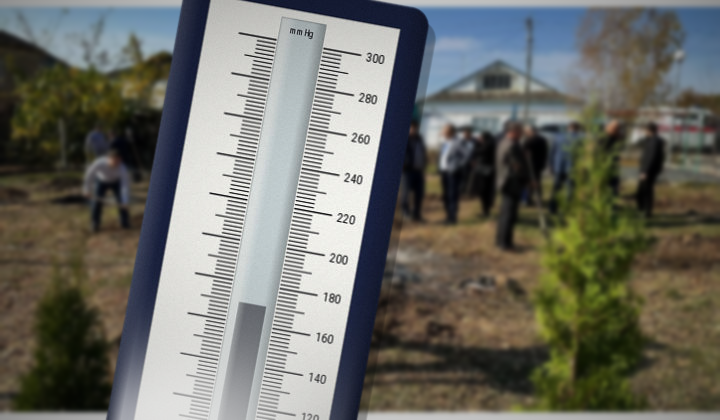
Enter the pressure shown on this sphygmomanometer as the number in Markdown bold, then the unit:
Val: **170** mmHg
